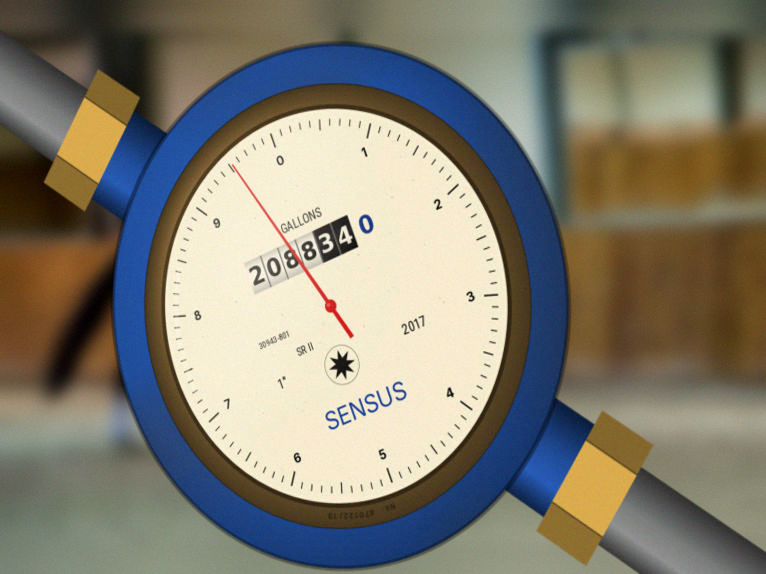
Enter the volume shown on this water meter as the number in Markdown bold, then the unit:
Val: **2088339.5** gal
